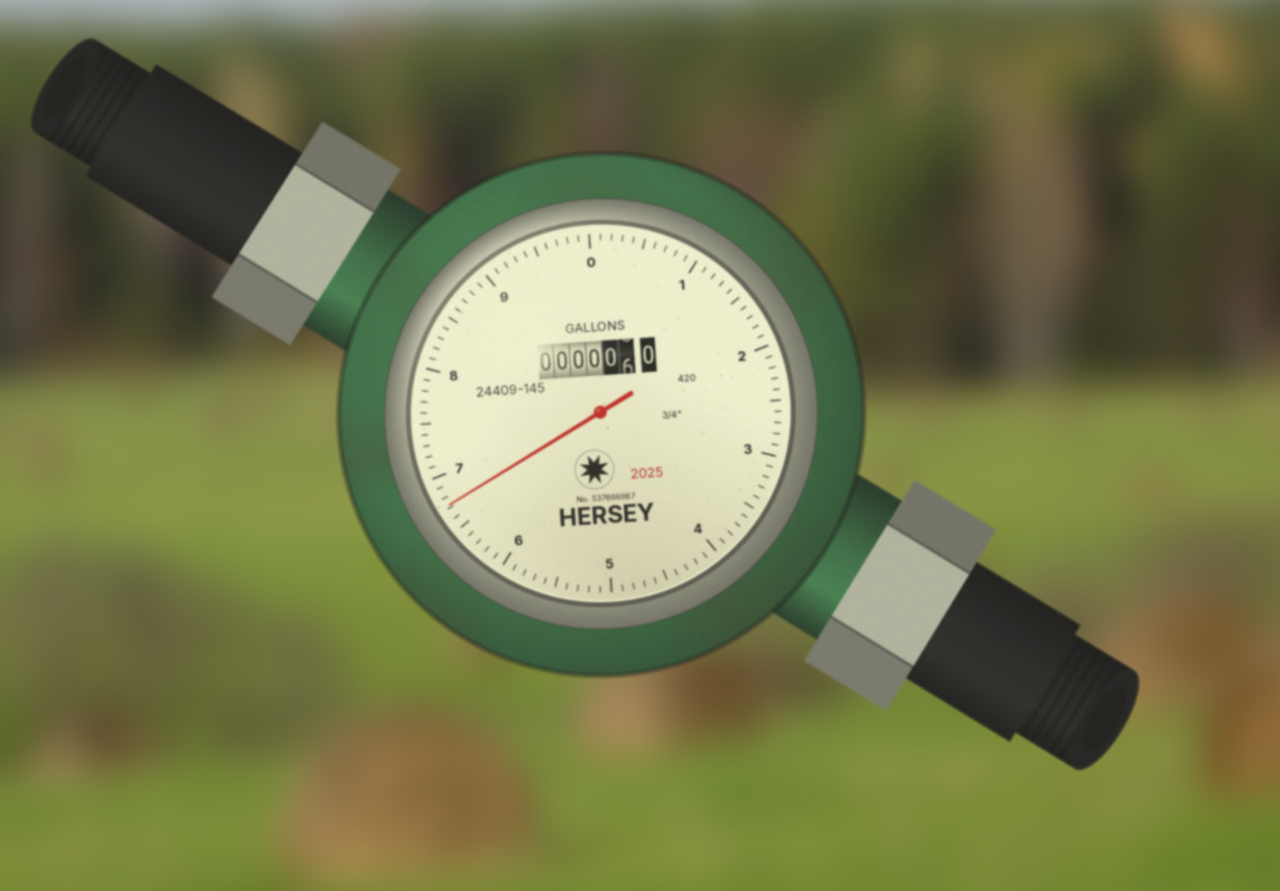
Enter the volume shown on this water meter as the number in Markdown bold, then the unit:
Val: **56.7** gal
